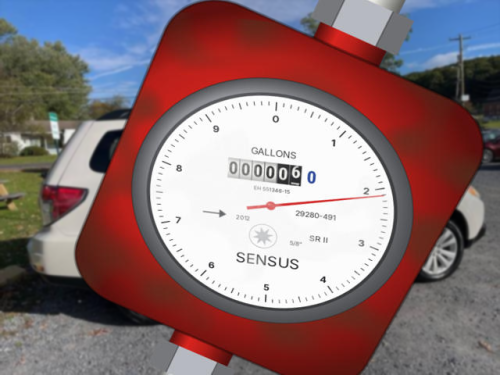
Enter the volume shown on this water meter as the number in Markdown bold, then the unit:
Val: **62.1** gal
